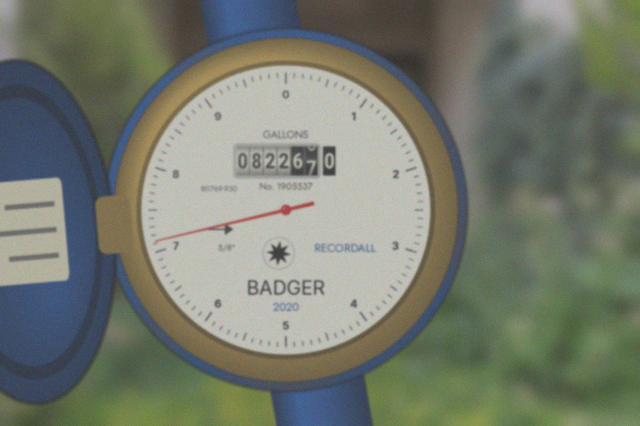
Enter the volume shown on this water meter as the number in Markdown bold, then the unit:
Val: **822667.1** gal
